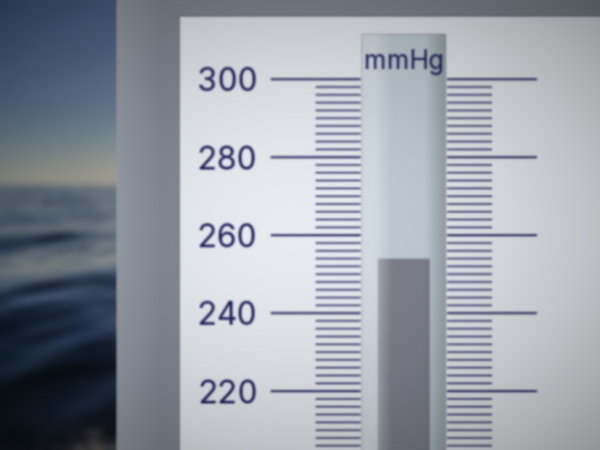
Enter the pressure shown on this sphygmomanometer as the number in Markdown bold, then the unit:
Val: **254** mmHg
